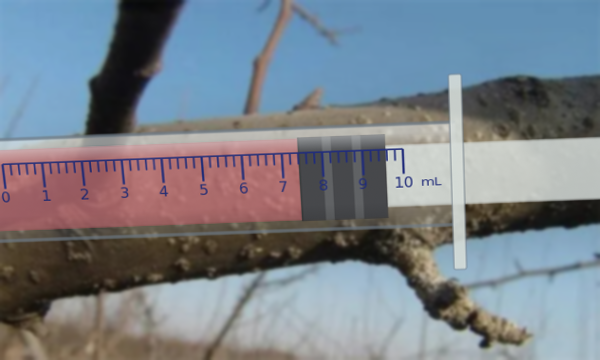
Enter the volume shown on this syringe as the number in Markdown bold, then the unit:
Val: **7.4** mL
